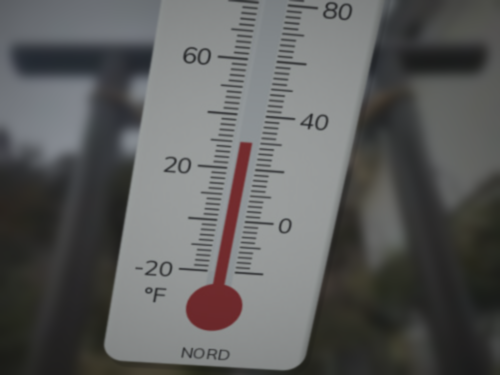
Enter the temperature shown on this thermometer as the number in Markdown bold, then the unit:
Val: **30** °F
